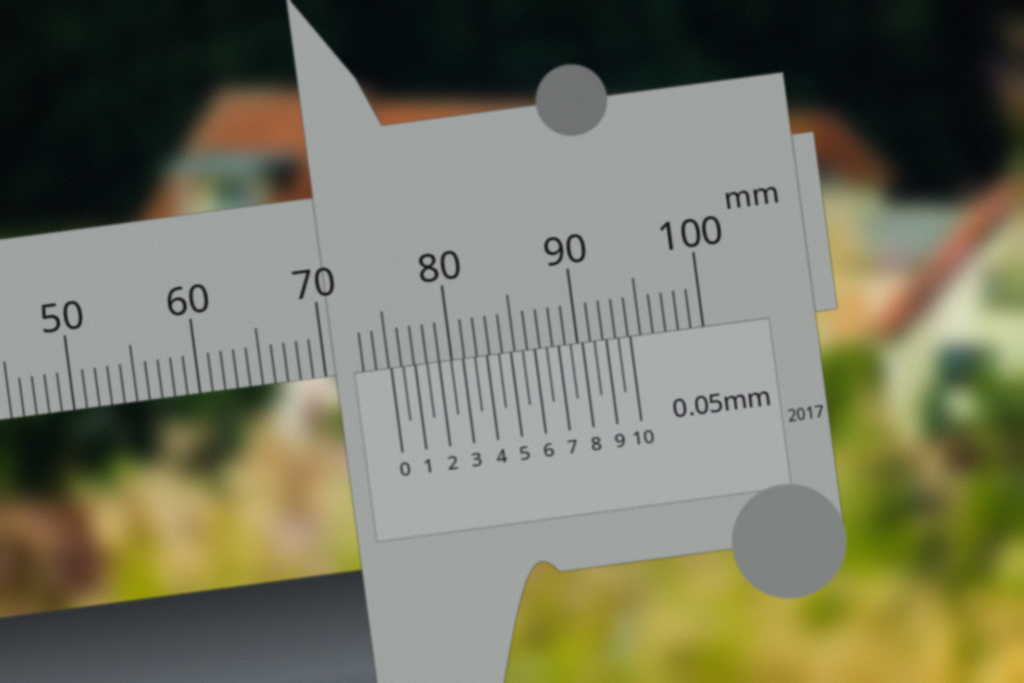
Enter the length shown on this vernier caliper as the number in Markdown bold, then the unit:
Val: **75.2** mm
